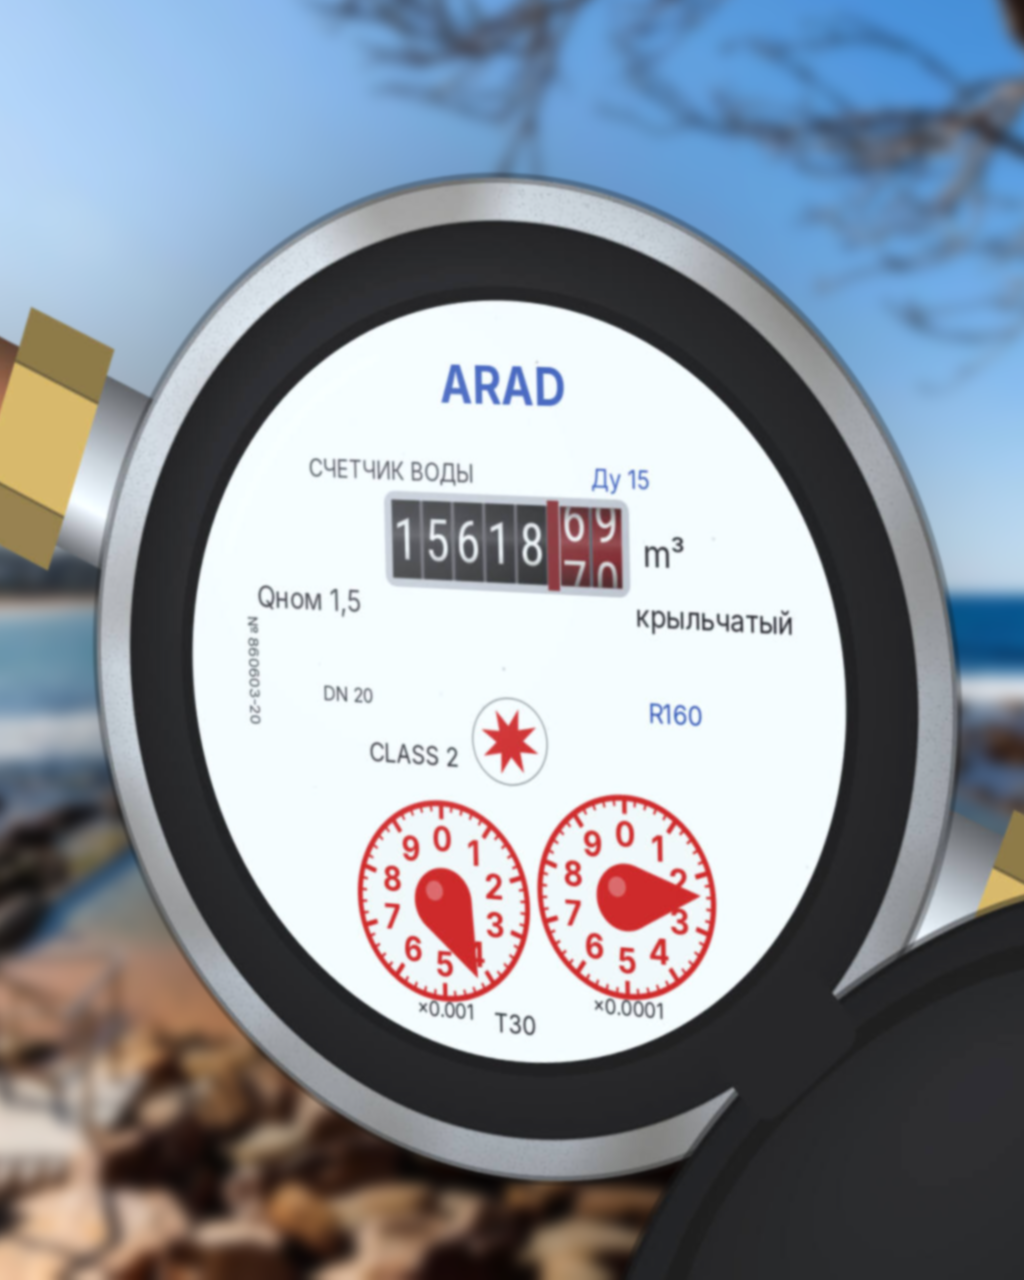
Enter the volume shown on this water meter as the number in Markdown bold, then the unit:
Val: **15618.6942** m³
